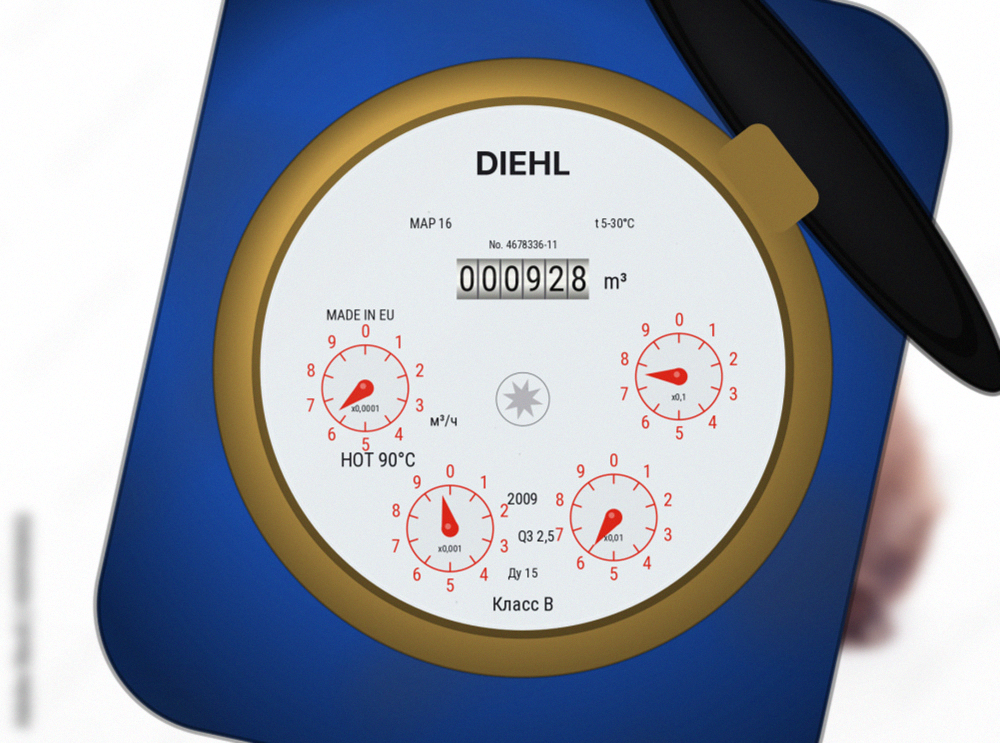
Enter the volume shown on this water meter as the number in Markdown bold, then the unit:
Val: **928.7596** m³
